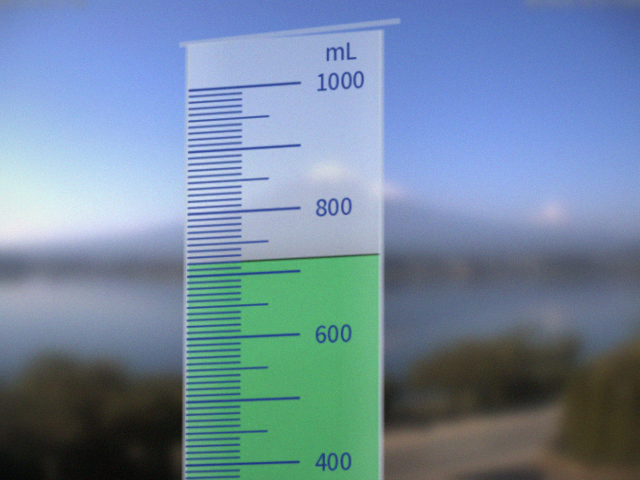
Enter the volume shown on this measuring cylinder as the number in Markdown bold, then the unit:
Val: **720** mL
